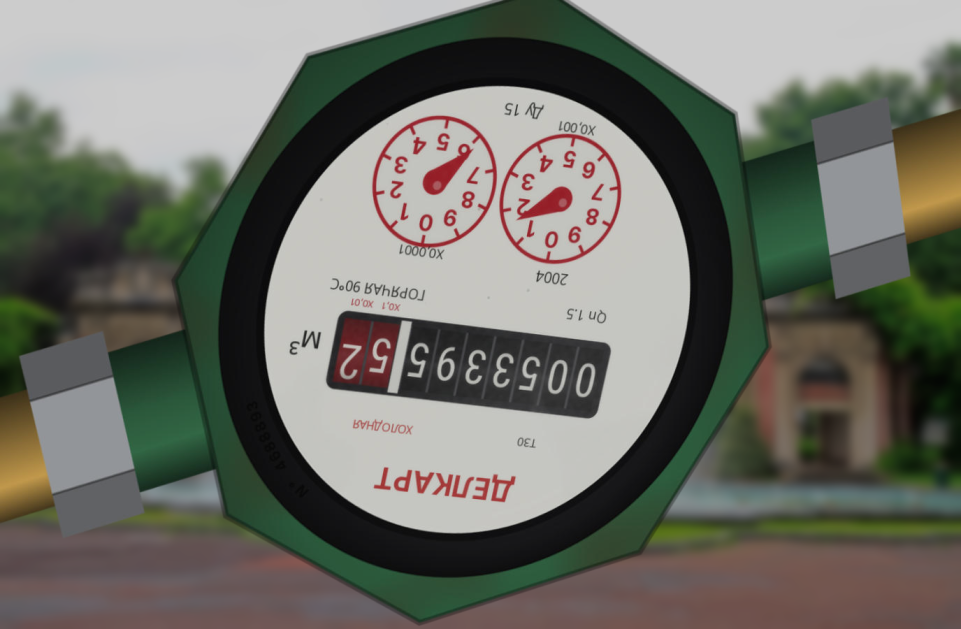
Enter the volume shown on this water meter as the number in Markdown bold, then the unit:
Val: **53395.5216** m³
